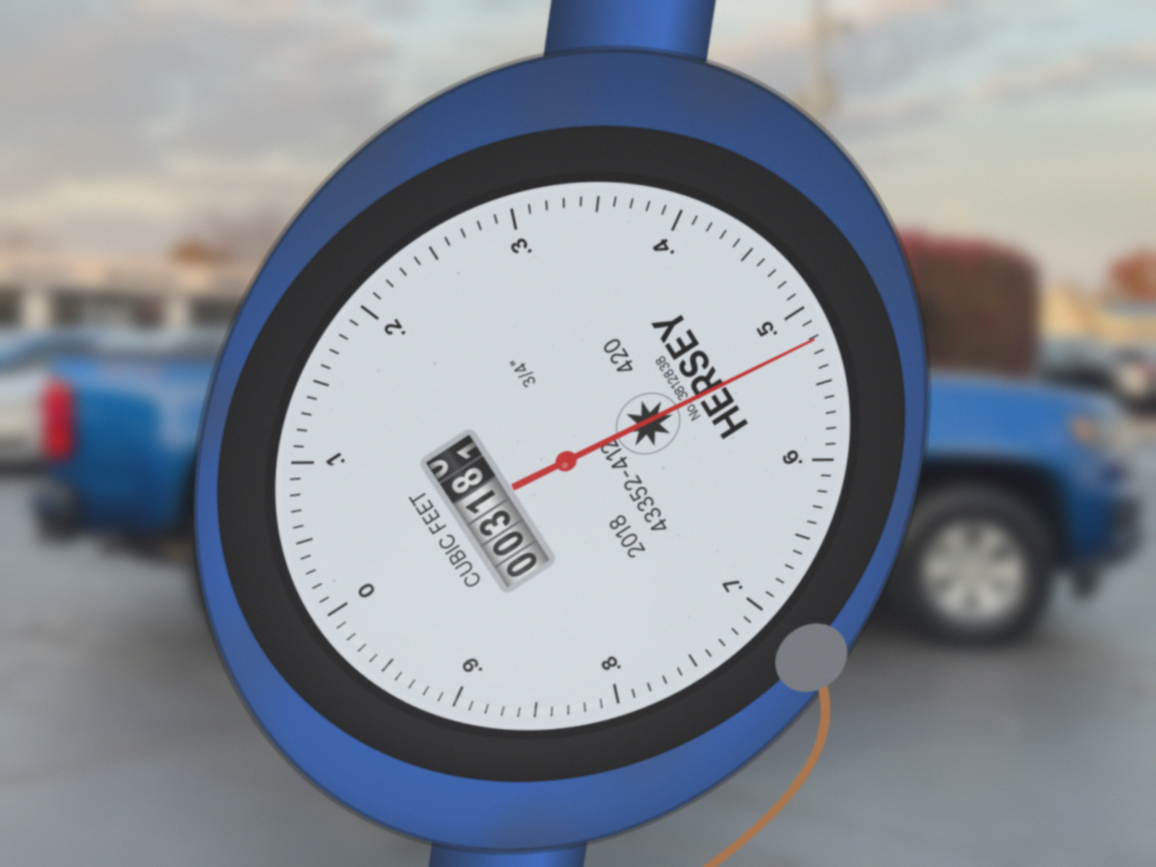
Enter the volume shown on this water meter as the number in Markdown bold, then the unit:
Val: **3180.52** ft³
